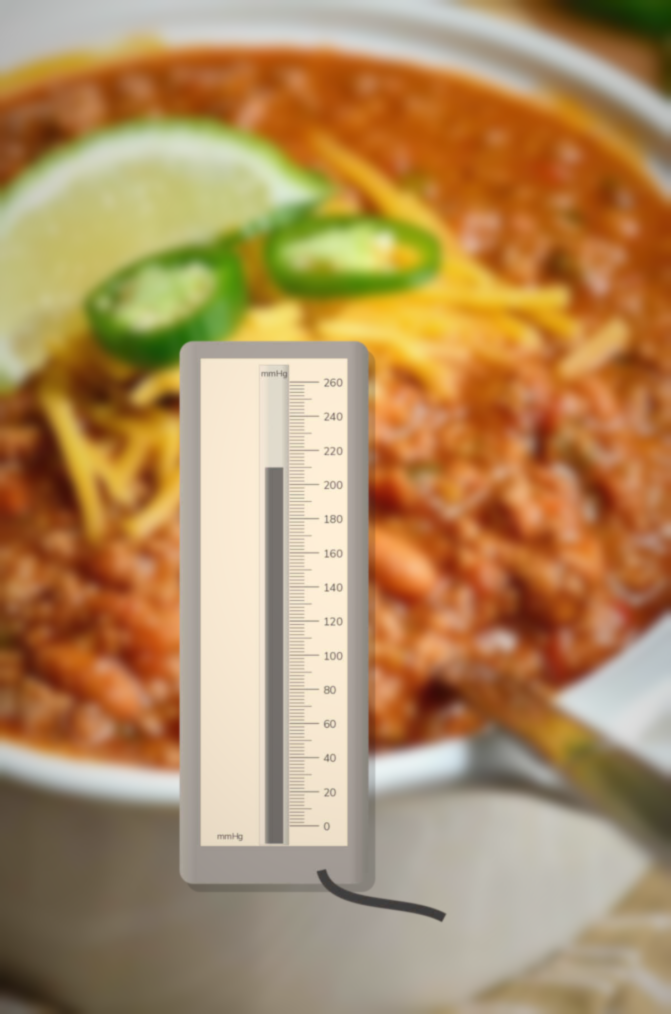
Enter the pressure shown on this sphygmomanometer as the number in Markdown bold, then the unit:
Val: **210** mmHg
